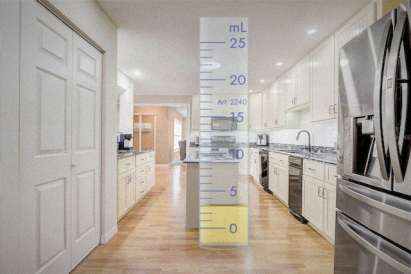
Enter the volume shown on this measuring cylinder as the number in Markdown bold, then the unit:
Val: **3** mL
